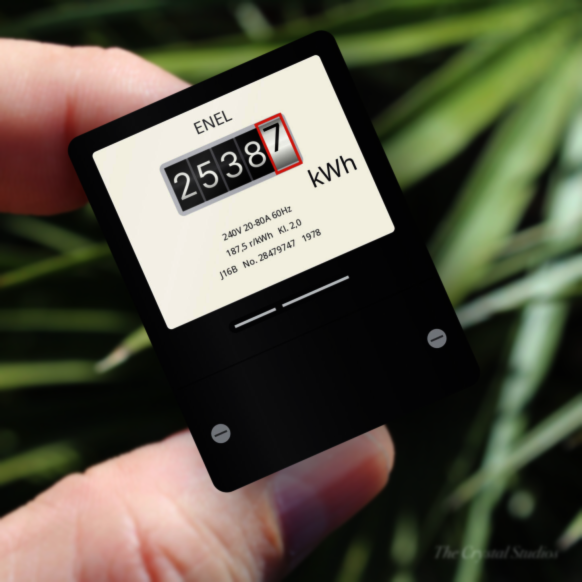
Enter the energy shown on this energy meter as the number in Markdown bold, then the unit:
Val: **2538.7** kWh
